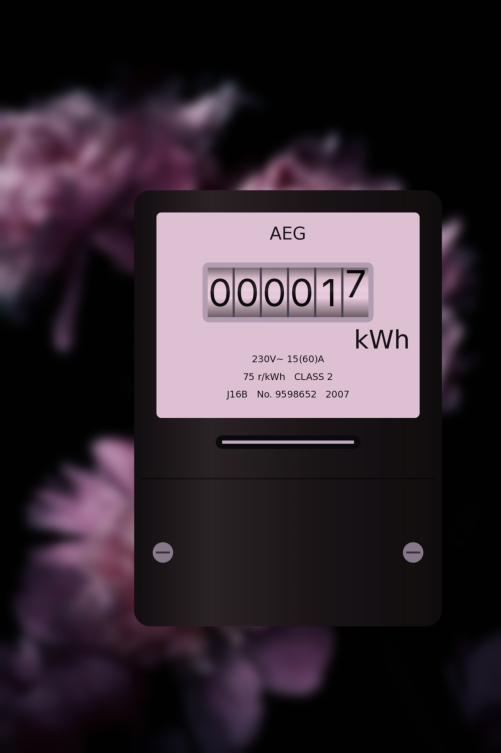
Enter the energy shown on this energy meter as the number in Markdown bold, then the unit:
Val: **17** kWh
